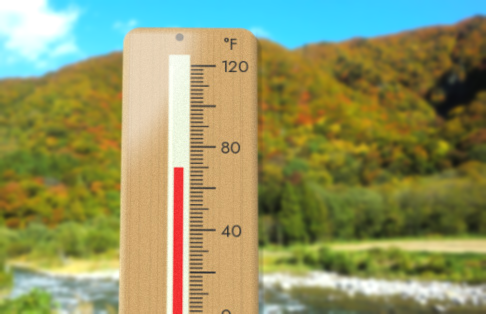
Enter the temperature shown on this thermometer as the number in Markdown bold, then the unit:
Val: **70** °F
